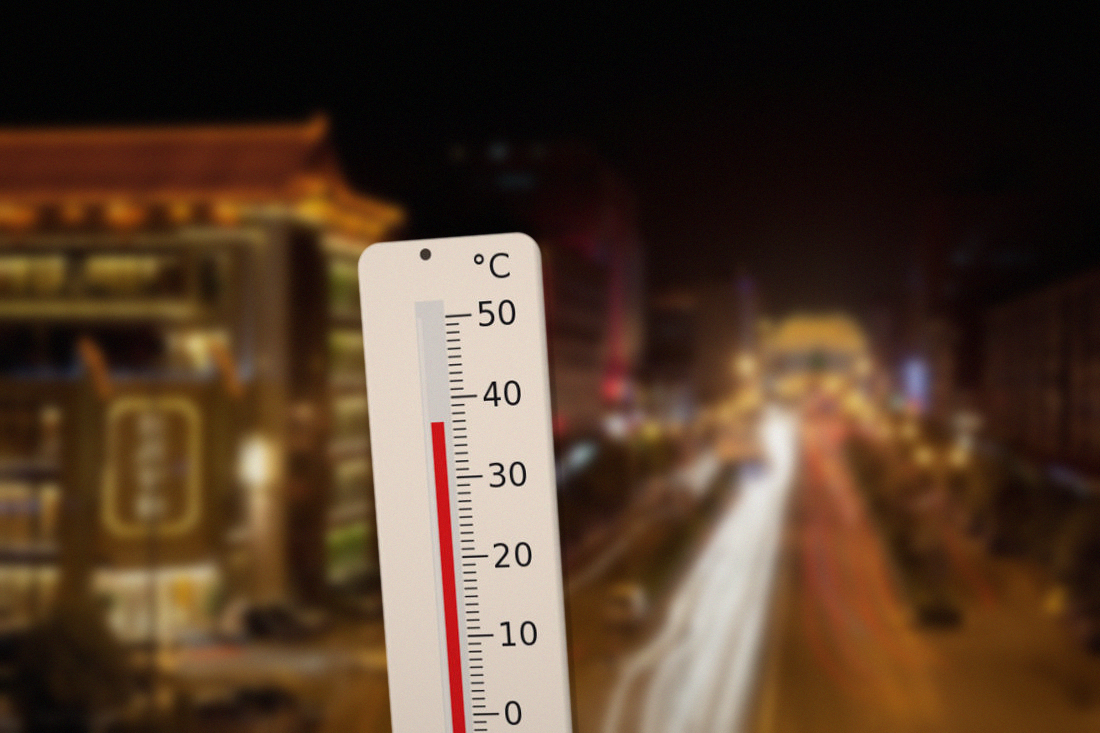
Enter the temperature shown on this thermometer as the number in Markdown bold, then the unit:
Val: **37** °C
